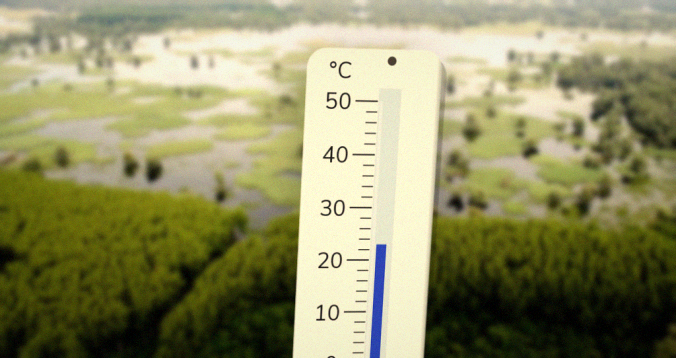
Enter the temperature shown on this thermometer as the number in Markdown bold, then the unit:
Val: **23** °C
